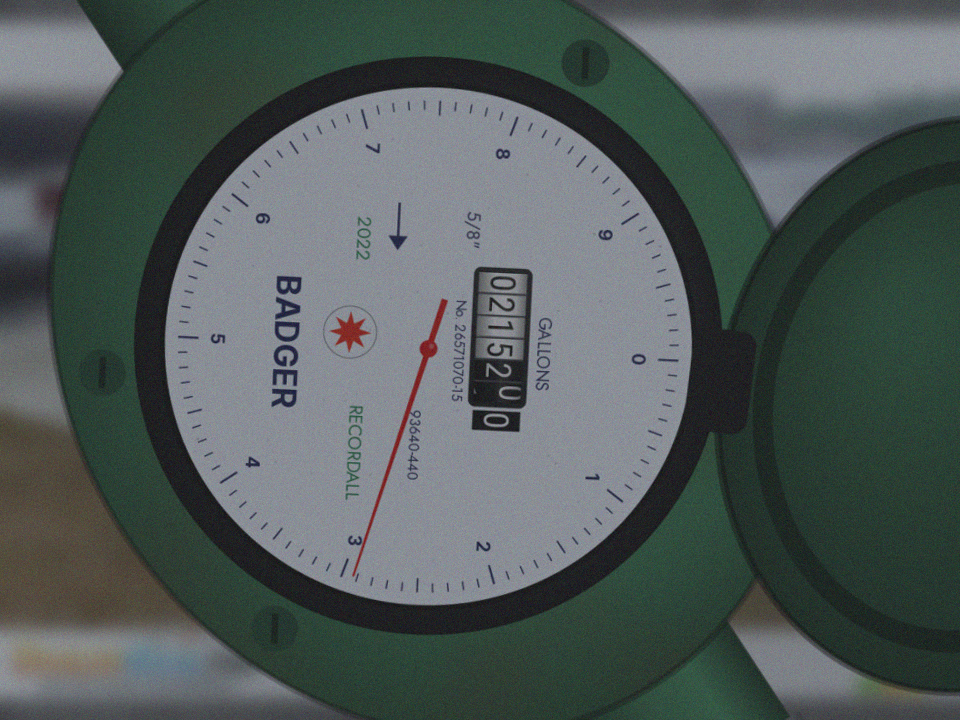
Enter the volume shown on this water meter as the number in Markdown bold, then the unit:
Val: **215202.9** gal
